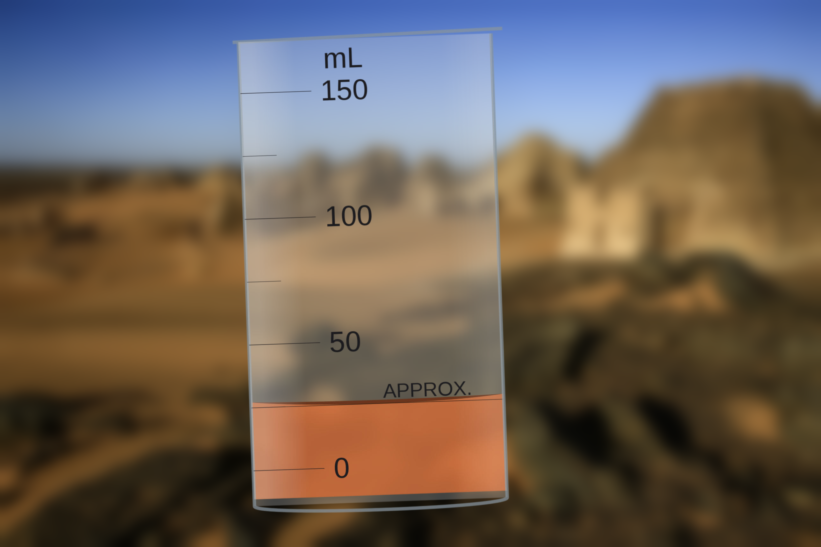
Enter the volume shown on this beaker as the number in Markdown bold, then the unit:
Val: **25** mL
